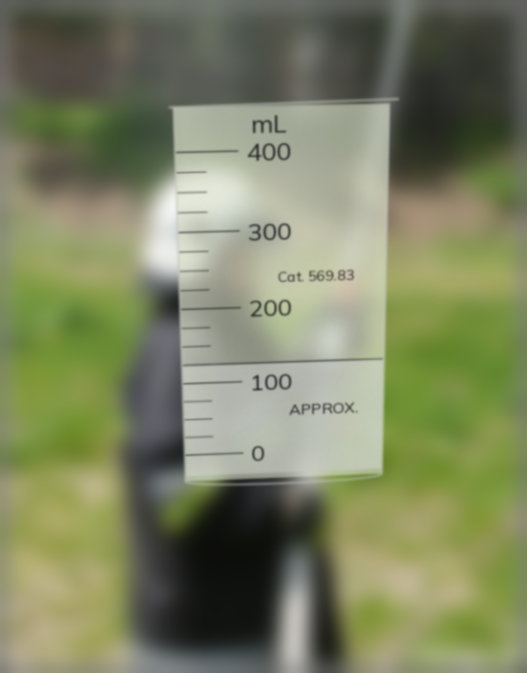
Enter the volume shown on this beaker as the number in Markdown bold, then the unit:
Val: **125** mL
